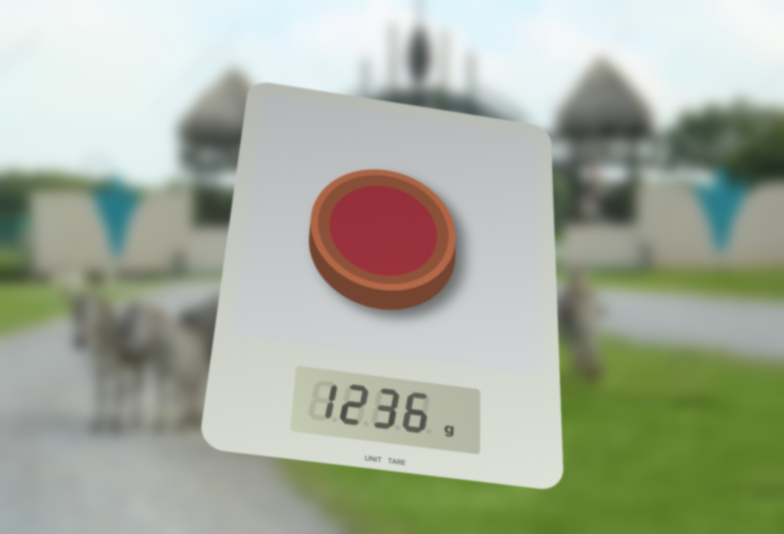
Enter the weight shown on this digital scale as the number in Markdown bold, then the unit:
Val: **1236** g
